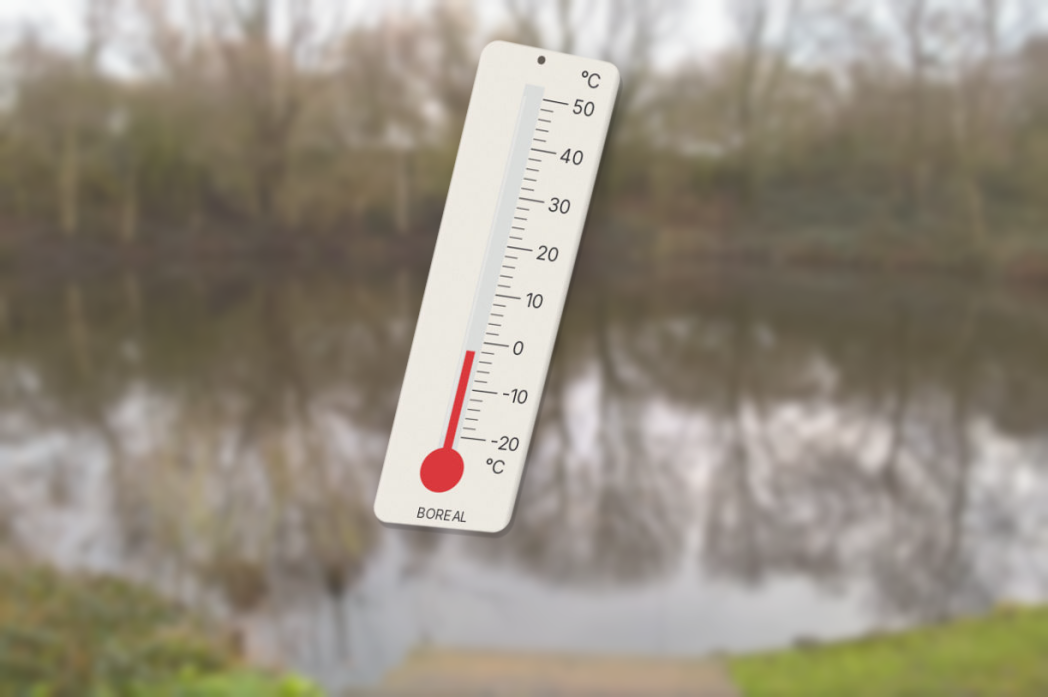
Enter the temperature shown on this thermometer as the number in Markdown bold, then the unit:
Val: **-2** °C
